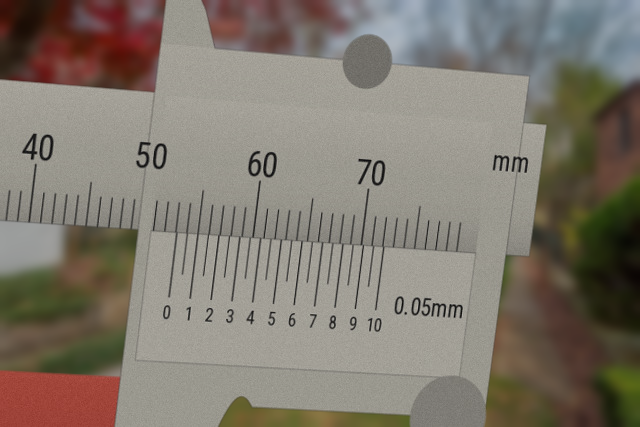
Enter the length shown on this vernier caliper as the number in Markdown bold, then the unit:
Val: **53.1** mm
